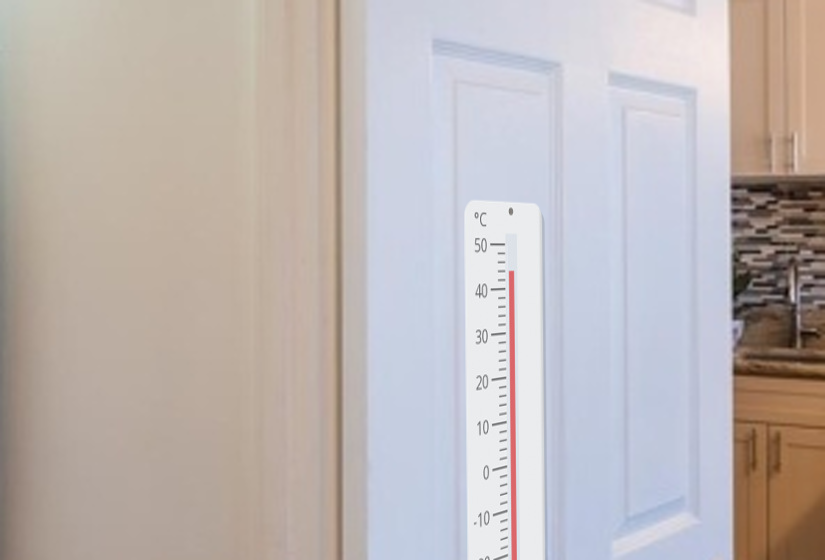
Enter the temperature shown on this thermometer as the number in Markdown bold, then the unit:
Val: **44** °C
